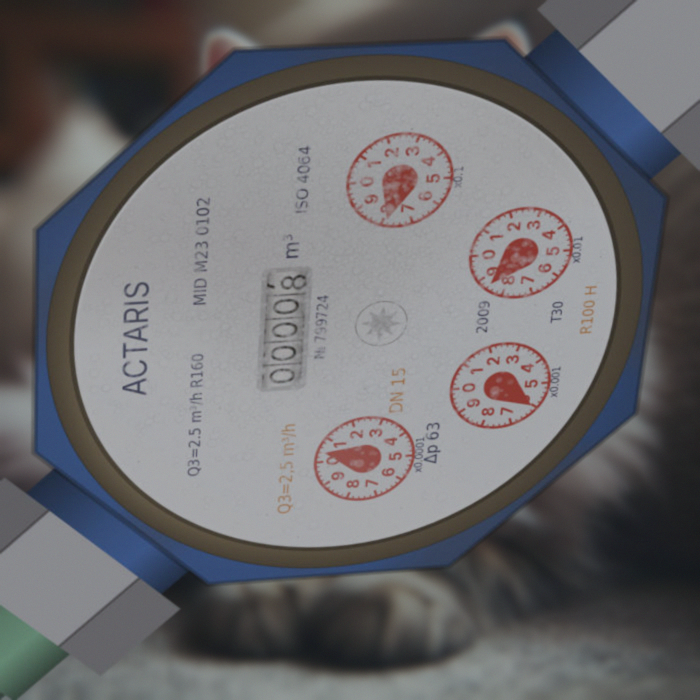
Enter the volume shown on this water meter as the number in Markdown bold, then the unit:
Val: **7.7860** m³
